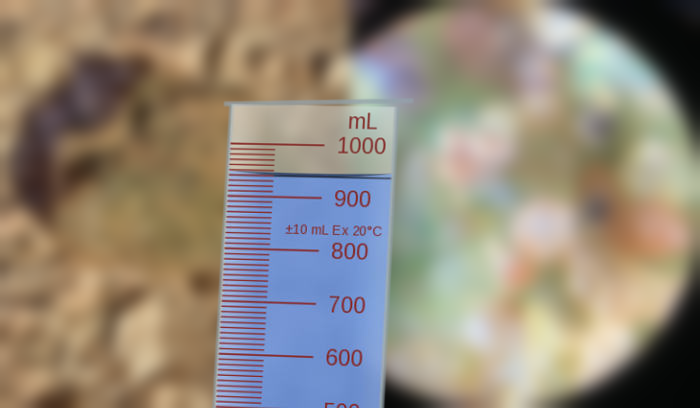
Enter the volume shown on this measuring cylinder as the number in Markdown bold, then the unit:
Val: **940** mL
